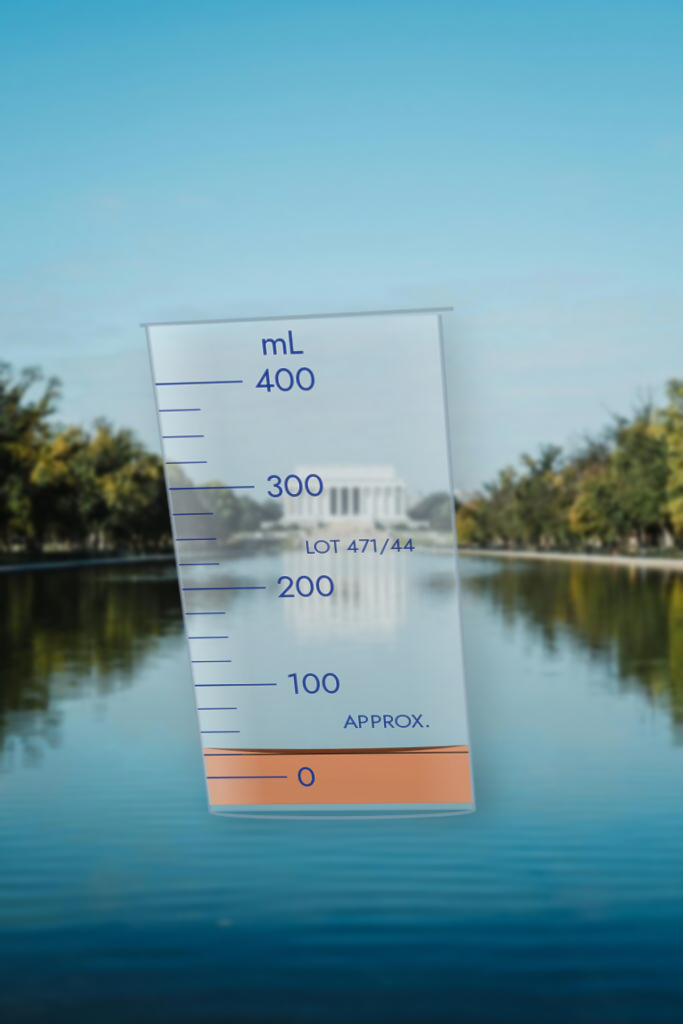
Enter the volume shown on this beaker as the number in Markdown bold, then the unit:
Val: **25** mL
